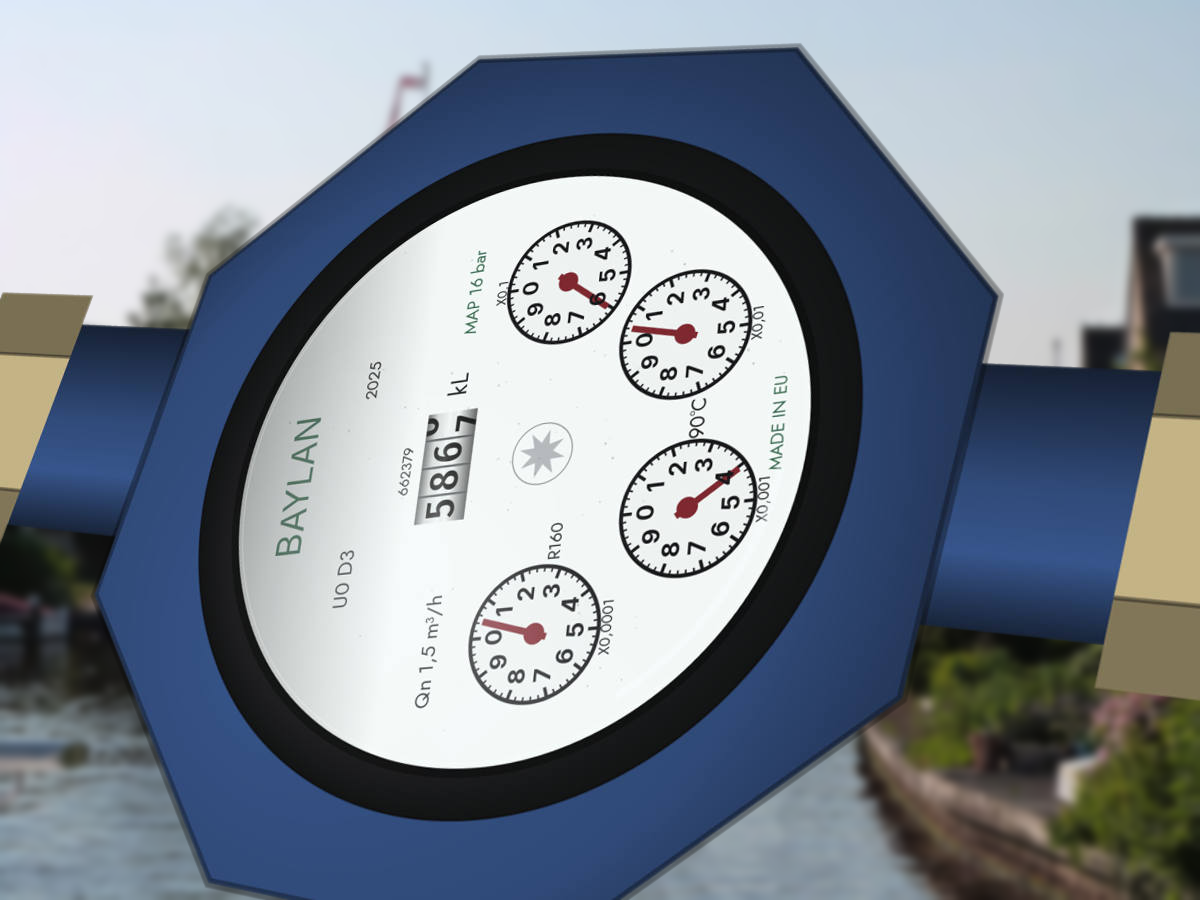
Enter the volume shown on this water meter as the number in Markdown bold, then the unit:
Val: **5866.6040** kL
